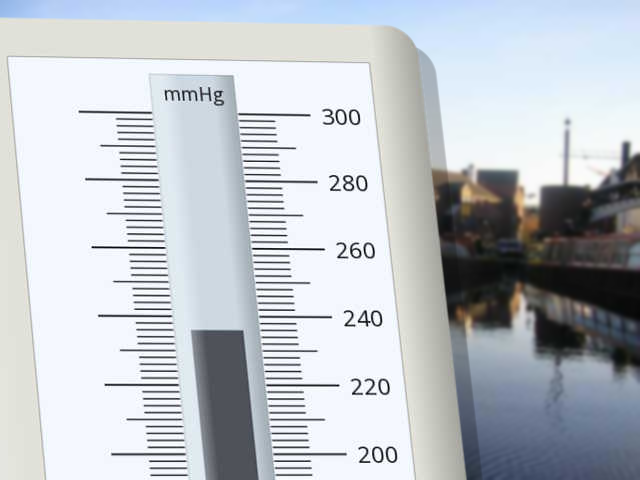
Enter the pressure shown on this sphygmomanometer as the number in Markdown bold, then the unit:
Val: **236** mmHg
